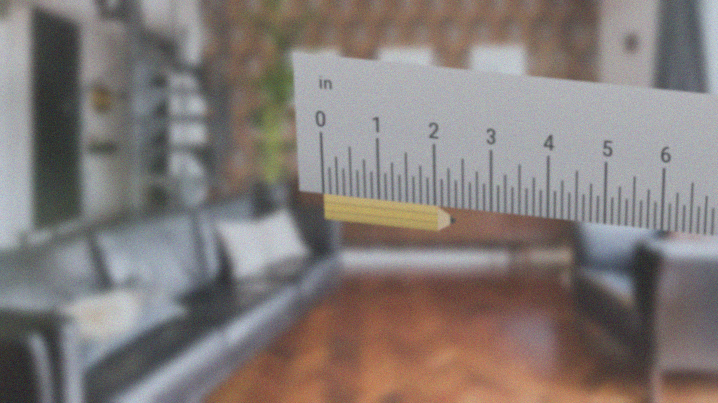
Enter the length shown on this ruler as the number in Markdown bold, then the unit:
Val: **2.375** in
